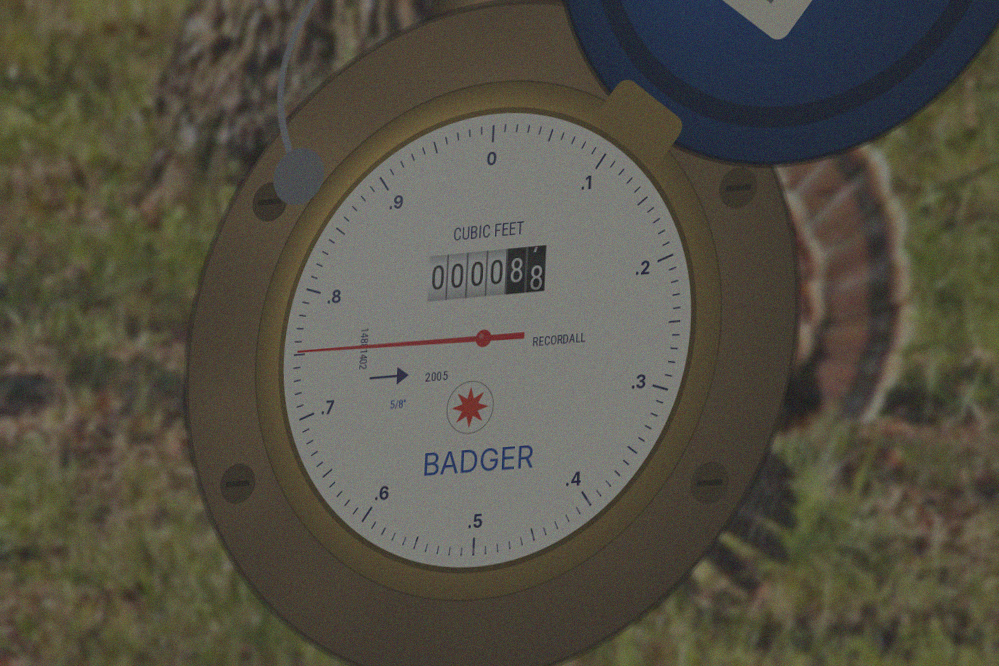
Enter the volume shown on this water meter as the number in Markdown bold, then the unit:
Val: **87.75** ft³
